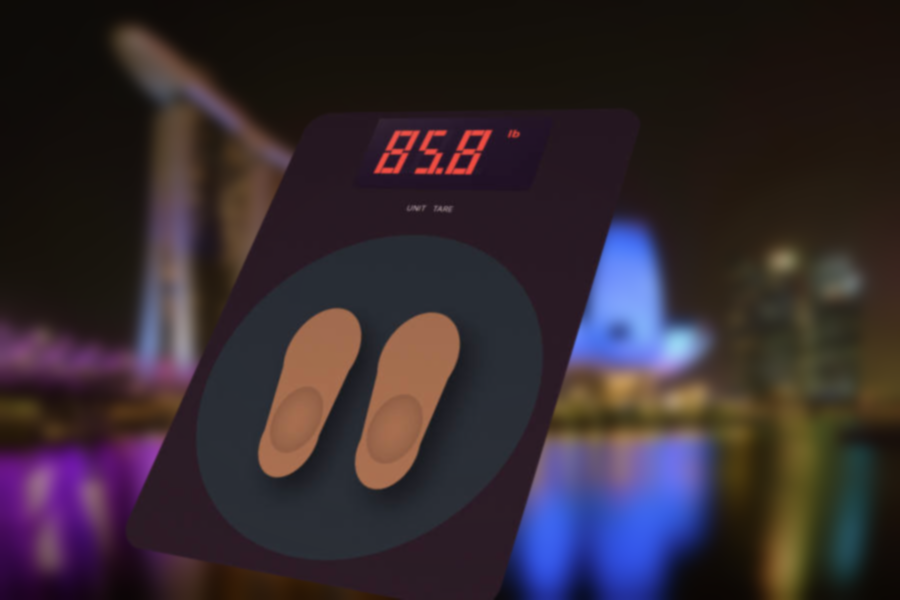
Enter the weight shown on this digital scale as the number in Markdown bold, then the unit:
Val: **85.8** lb
